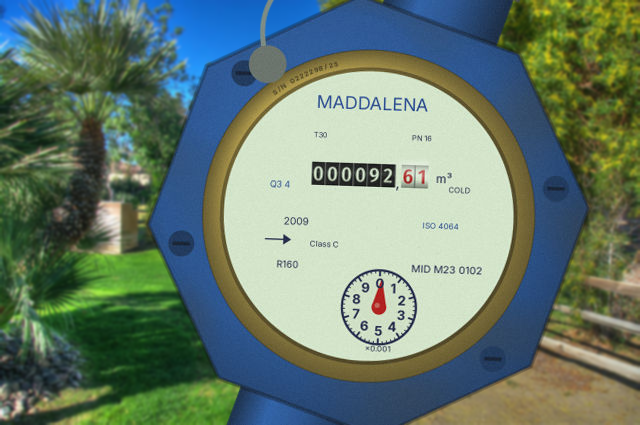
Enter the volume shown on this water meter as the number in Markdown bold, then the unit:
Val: **92.610** m³
